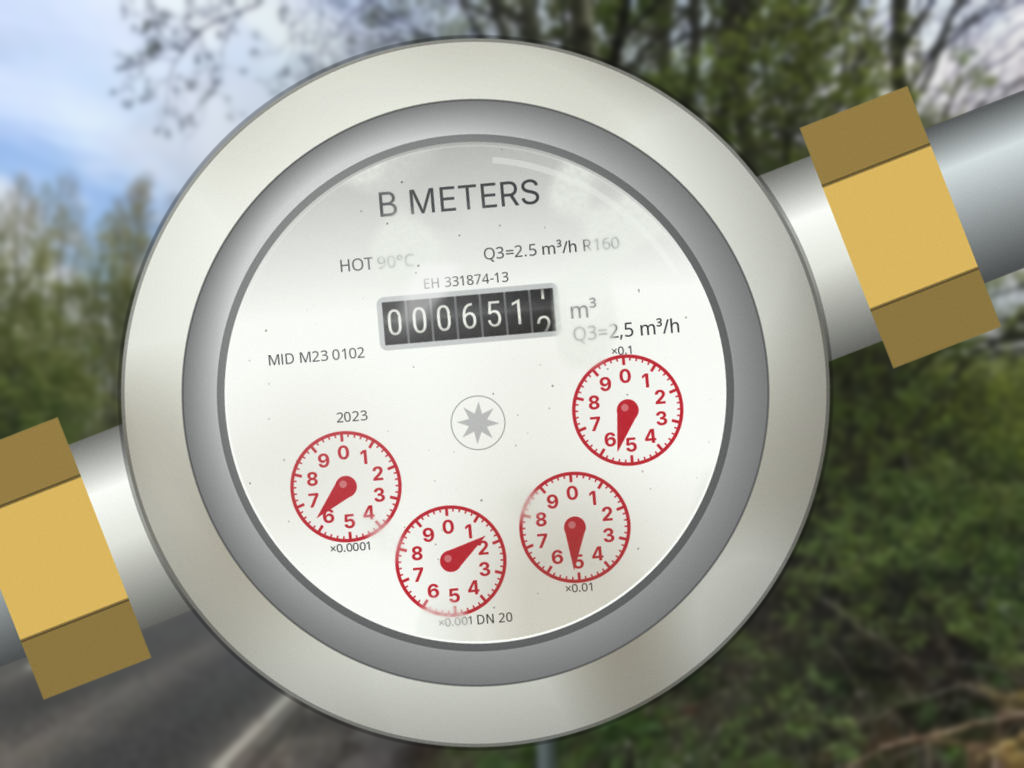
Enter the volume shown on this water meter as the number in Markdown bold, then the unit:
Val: **6511.5516** m³
